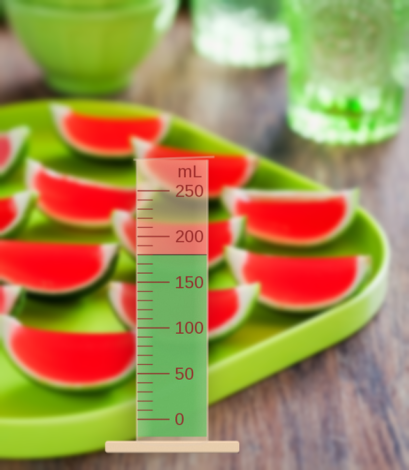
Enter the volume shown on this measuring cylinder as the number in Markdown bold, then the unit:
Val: **180** mL
